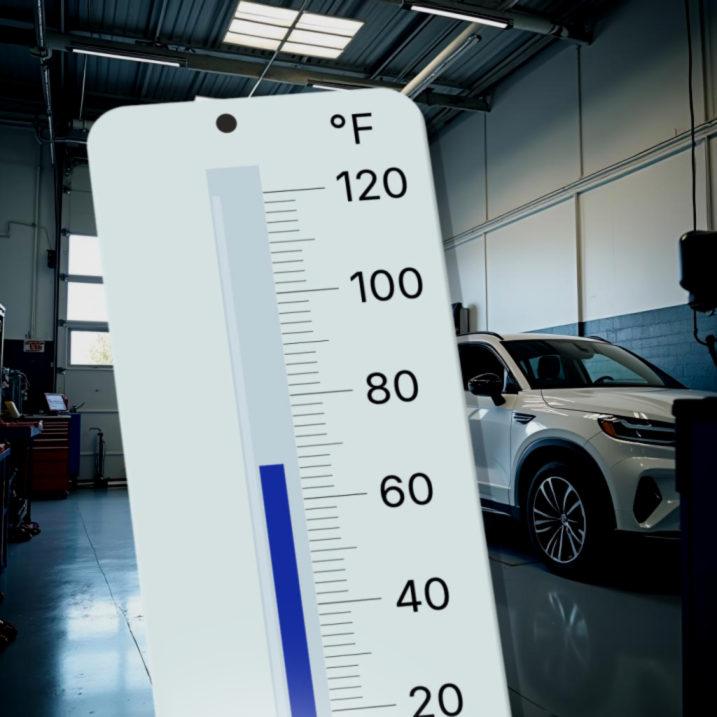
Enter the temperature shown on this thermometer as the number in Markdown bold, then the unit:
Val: **67** °F
